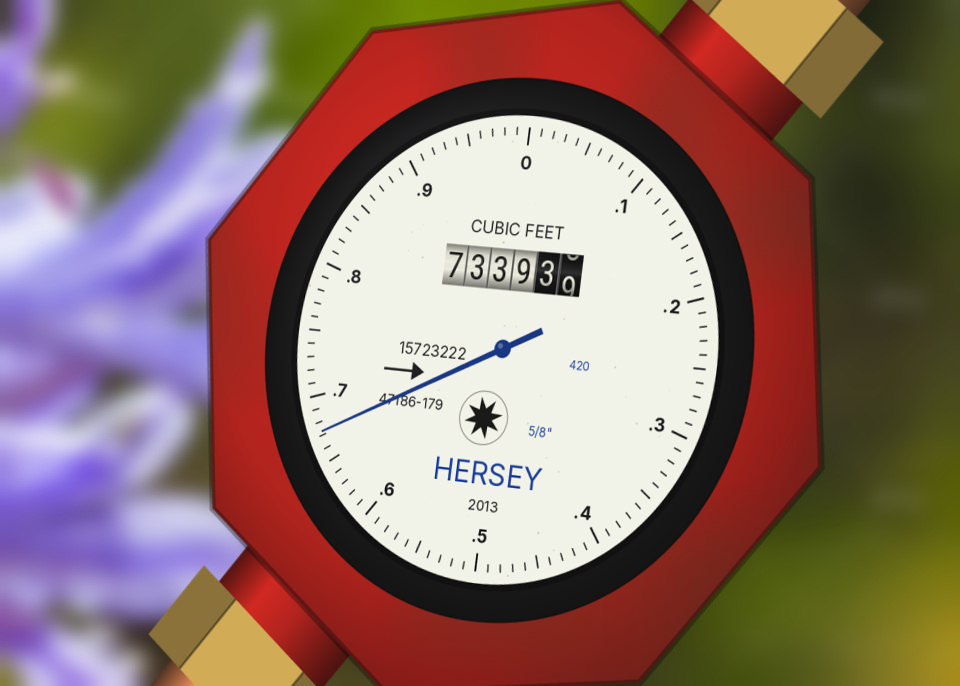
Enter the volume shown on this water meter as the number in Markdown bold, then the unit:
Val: **733938.67** ft³
